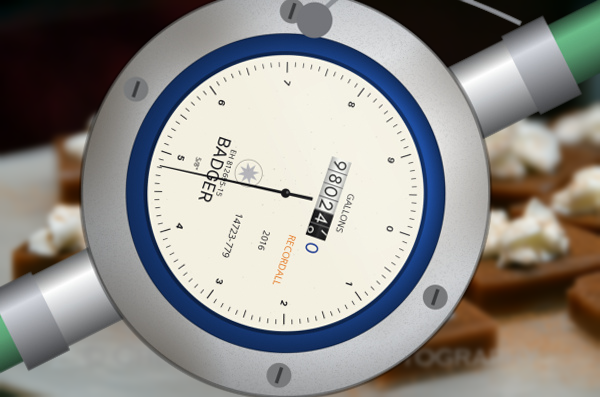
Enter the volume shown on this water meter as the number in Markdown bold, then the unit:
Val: **9802474.8** gal
